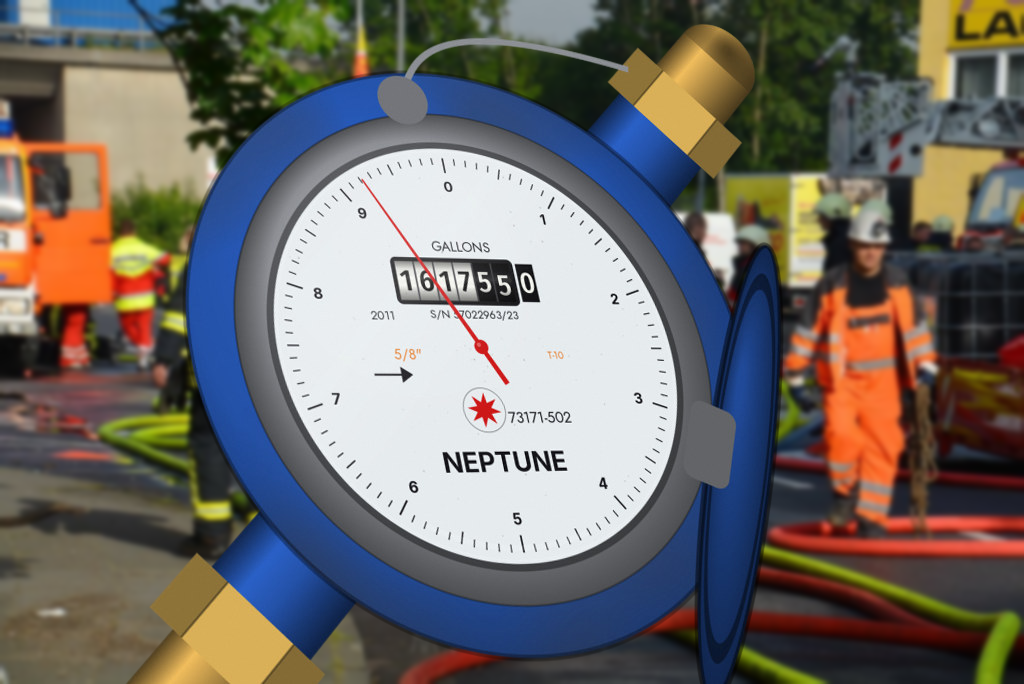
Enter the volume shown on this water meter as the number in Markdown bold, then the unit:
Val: **1617549.2** gal
